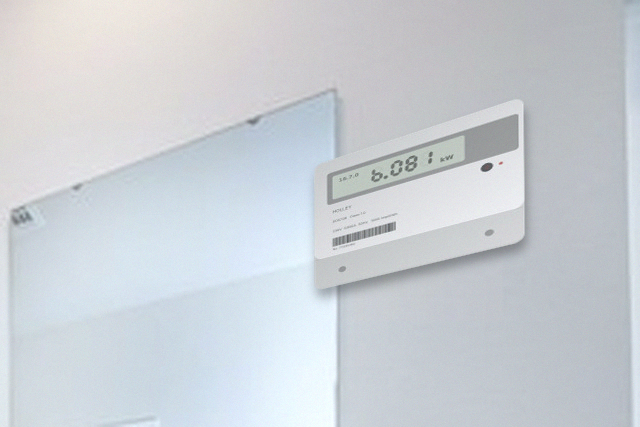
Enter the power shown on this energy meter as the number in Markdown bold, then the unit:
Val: **6.081** kW
